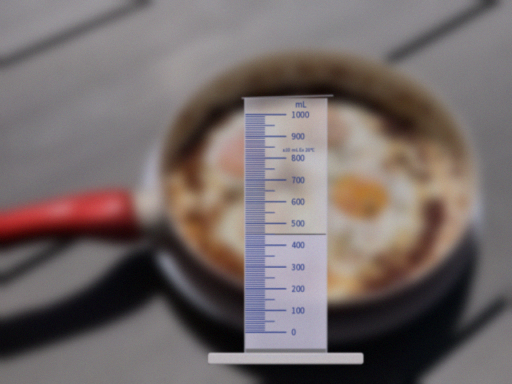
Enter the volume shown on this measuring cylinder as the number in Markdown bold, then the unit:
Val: **450** mL
